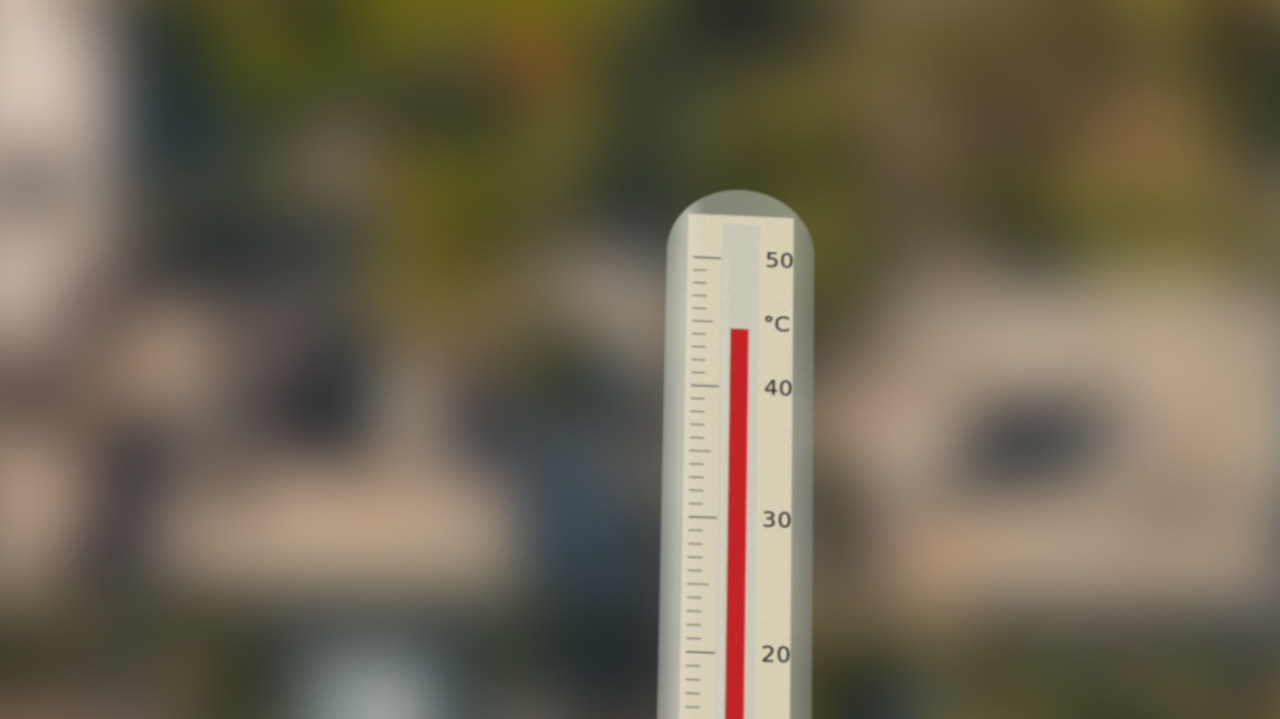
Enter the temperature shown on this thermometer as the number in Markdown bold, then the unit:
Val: **44.5** °C
